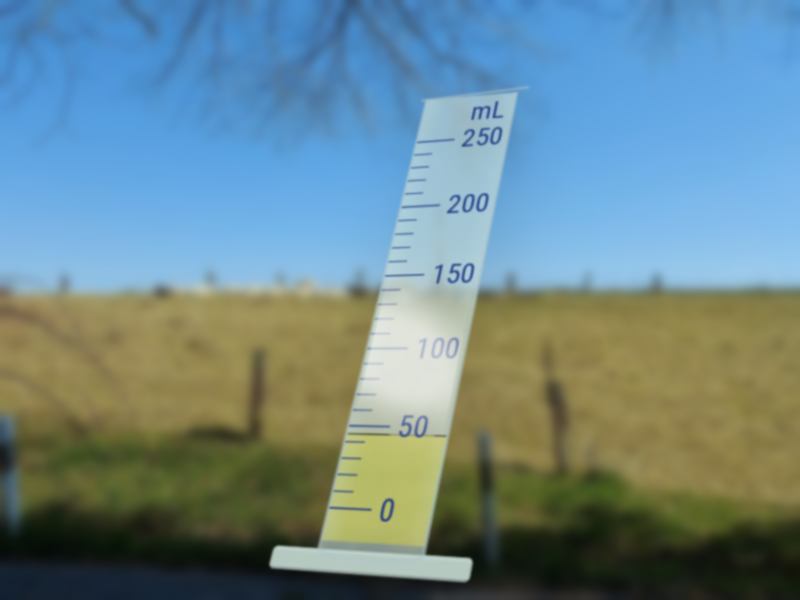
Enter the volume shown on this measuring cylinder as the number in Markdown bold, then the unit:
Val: **45** mL
